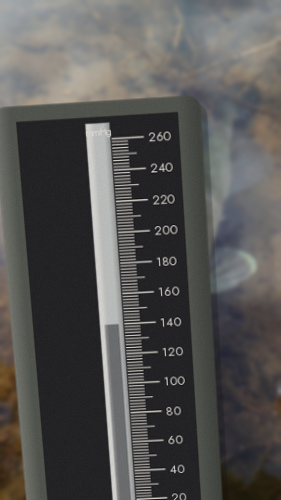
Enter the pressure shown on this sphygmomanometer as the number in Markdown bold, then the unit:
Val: **140** mmHg
